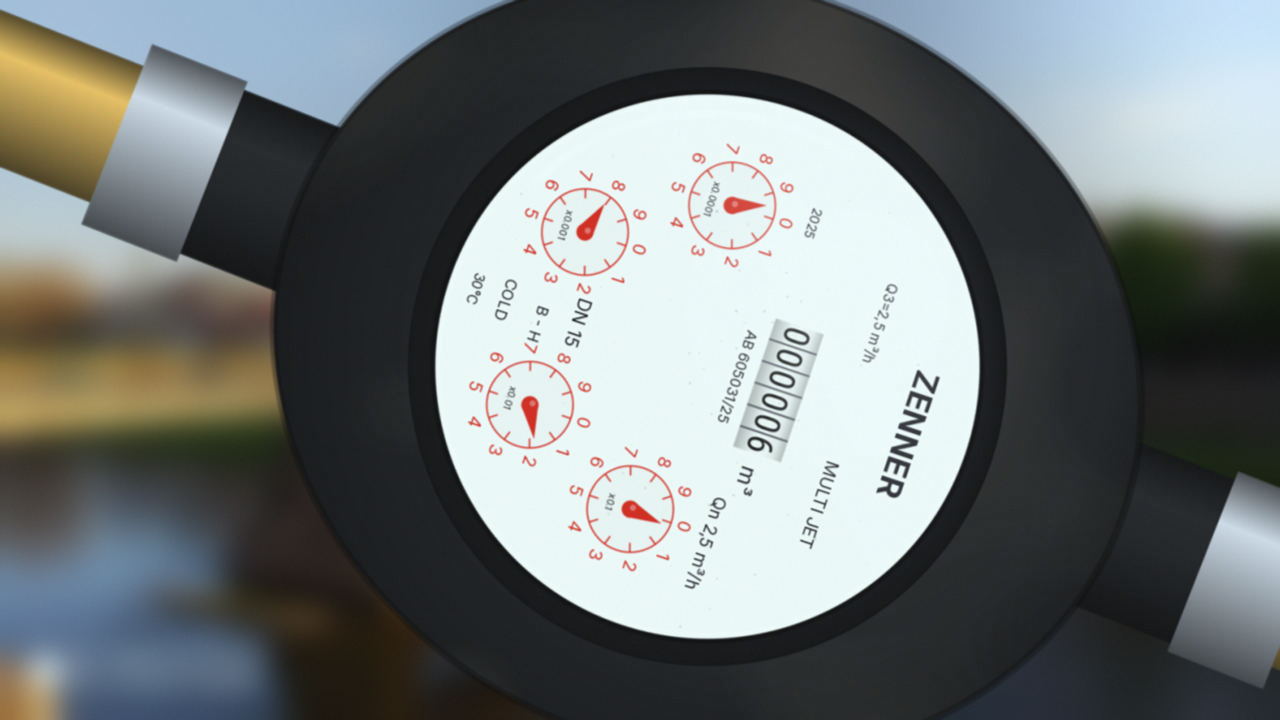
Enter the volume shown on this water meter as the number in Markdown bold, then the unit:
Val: **6.0179** m³
